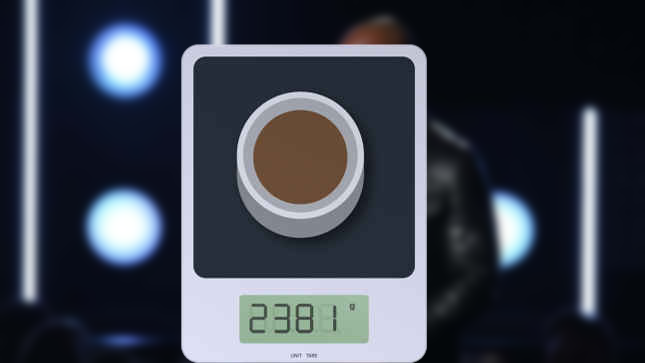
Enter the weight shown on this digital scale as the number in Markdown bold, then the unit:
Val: **2381** g
